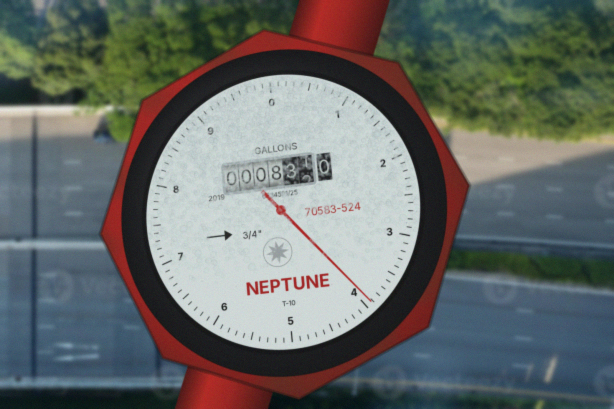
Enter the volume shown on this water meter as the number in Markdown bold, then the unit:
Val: **8313.9** gal
